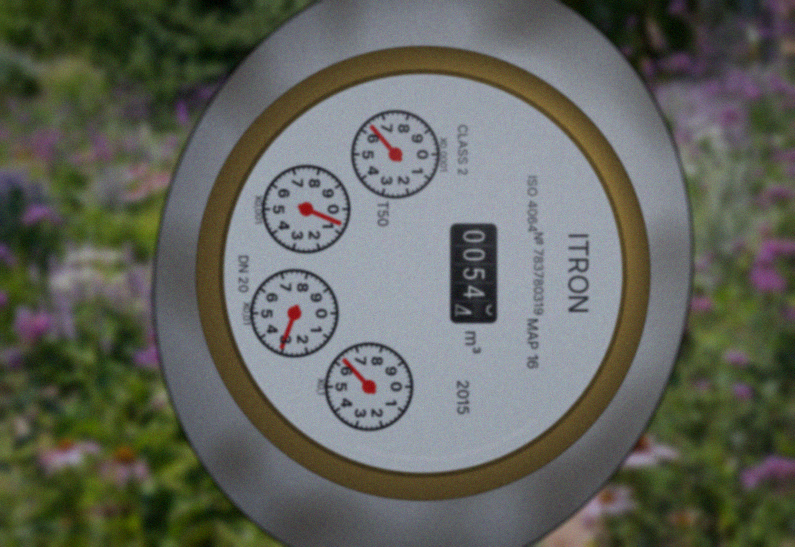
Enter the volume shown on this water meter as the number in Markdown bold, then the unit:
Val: **543.6306** m³
